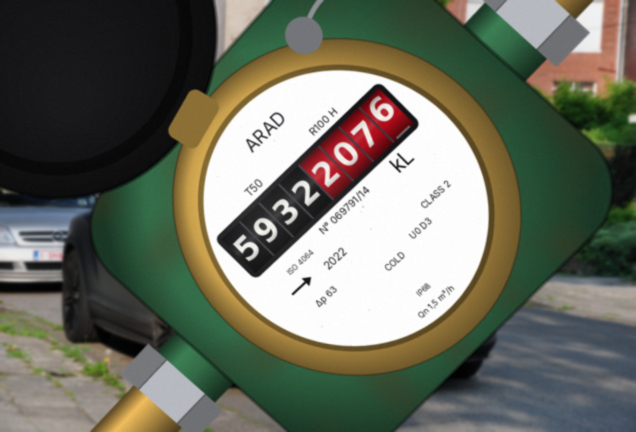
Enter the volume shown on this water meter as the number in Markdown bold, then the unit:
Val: **5932.2076** kL
